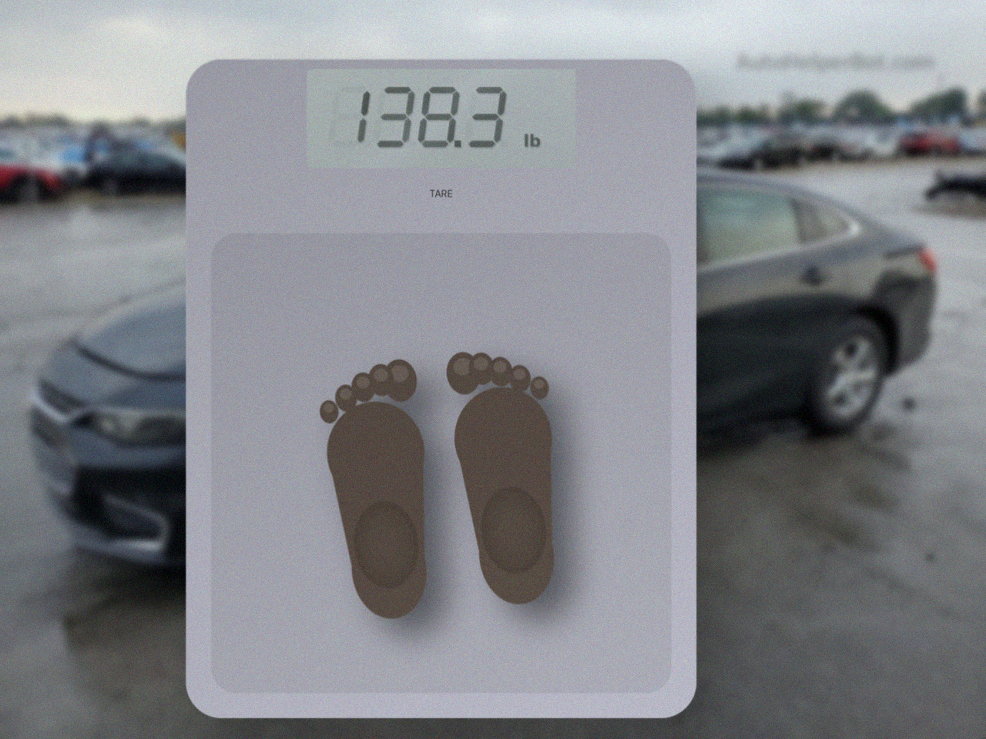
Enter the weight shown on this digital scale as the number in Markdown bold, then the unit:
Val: **138.3** lb
